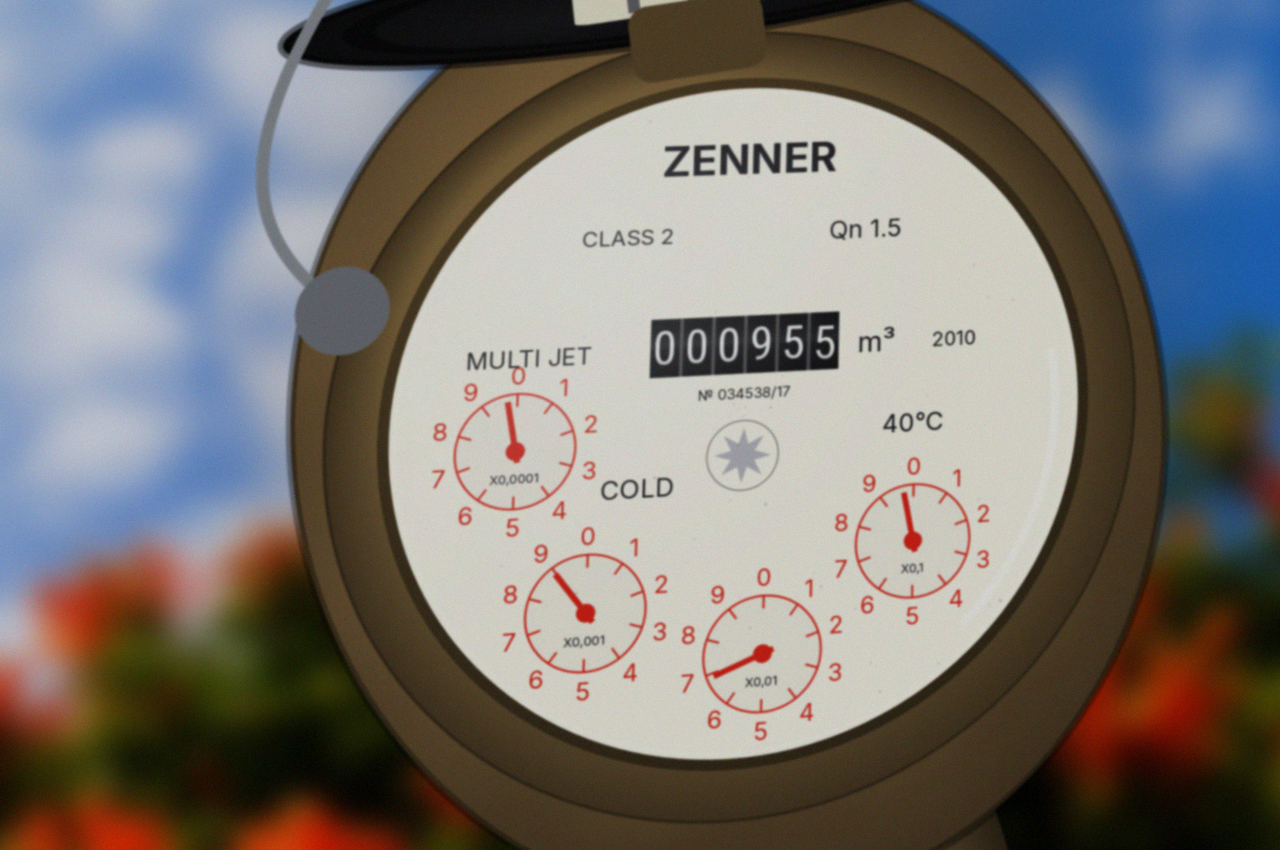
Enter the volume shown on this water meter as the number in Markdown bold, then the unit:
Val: **954.9689** m³
